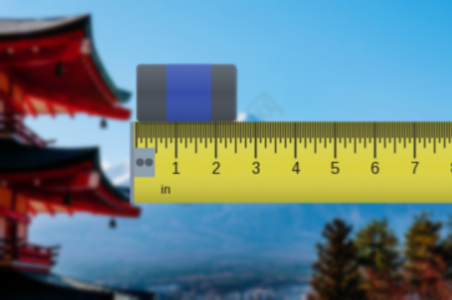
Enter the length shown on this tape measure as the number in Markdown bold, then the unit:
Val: **2.5** in
